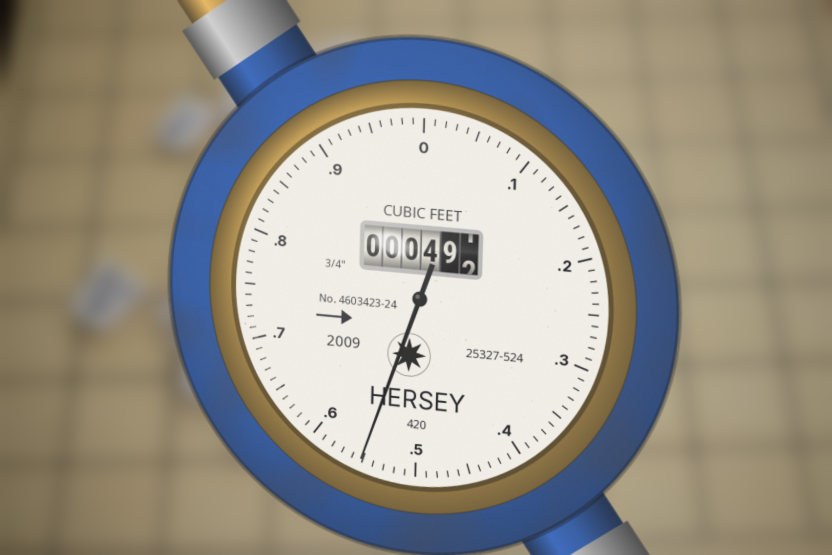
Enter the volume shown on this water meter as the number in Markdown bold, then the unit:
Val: **491.55** ft³
